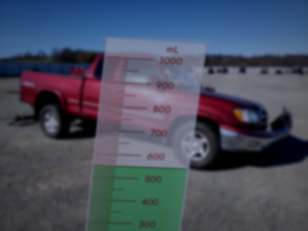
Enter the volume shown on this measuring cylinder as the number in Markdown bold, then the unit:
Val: **550** mL
